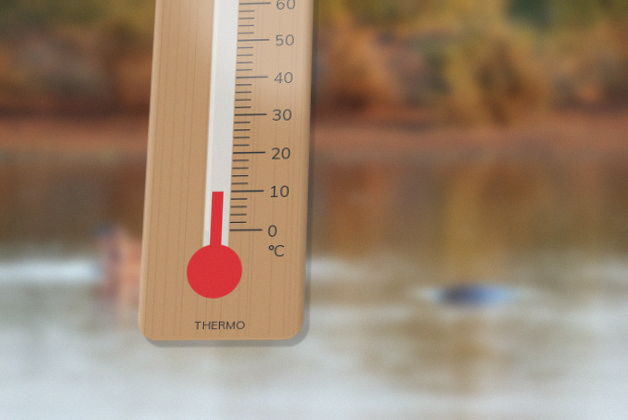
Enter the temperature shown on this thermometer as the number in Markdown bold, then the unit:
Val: **10** °C
